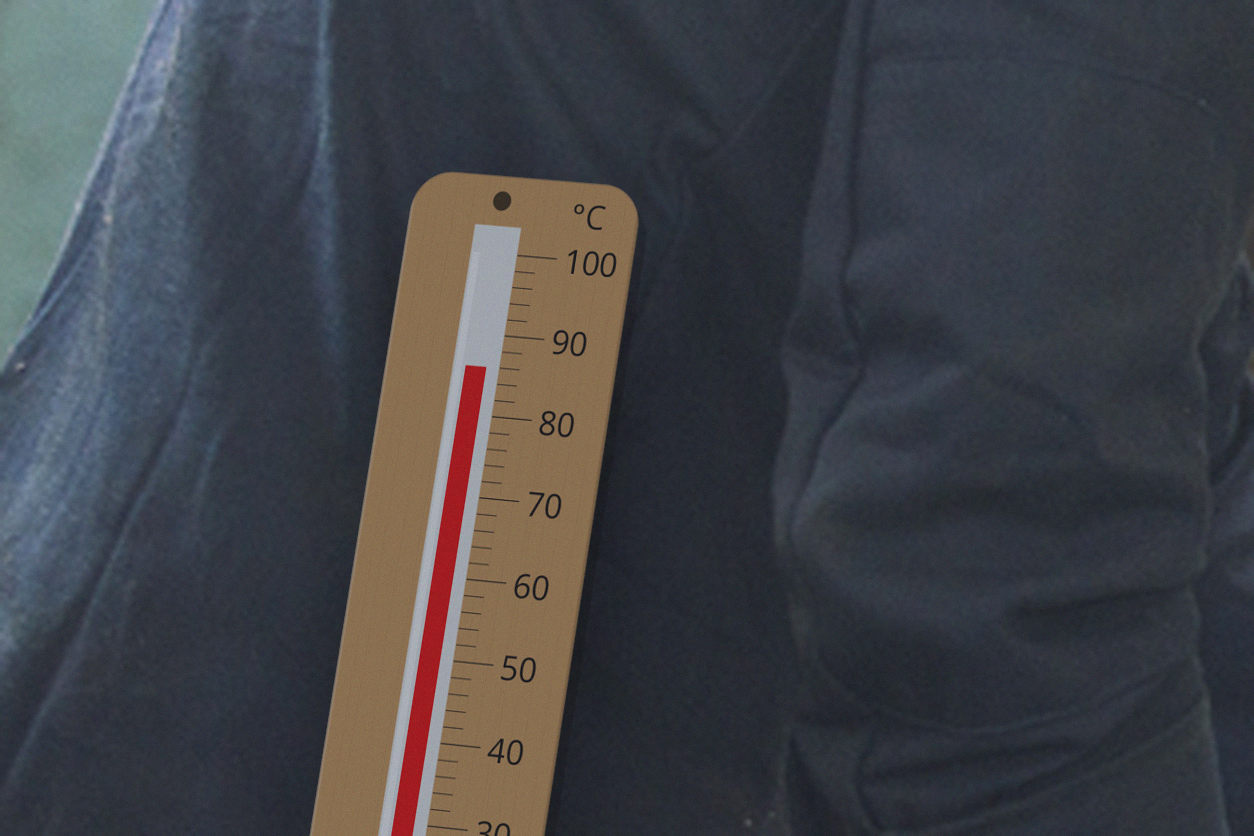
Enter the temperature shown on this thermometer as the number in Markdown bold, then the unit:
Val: **86** °C
